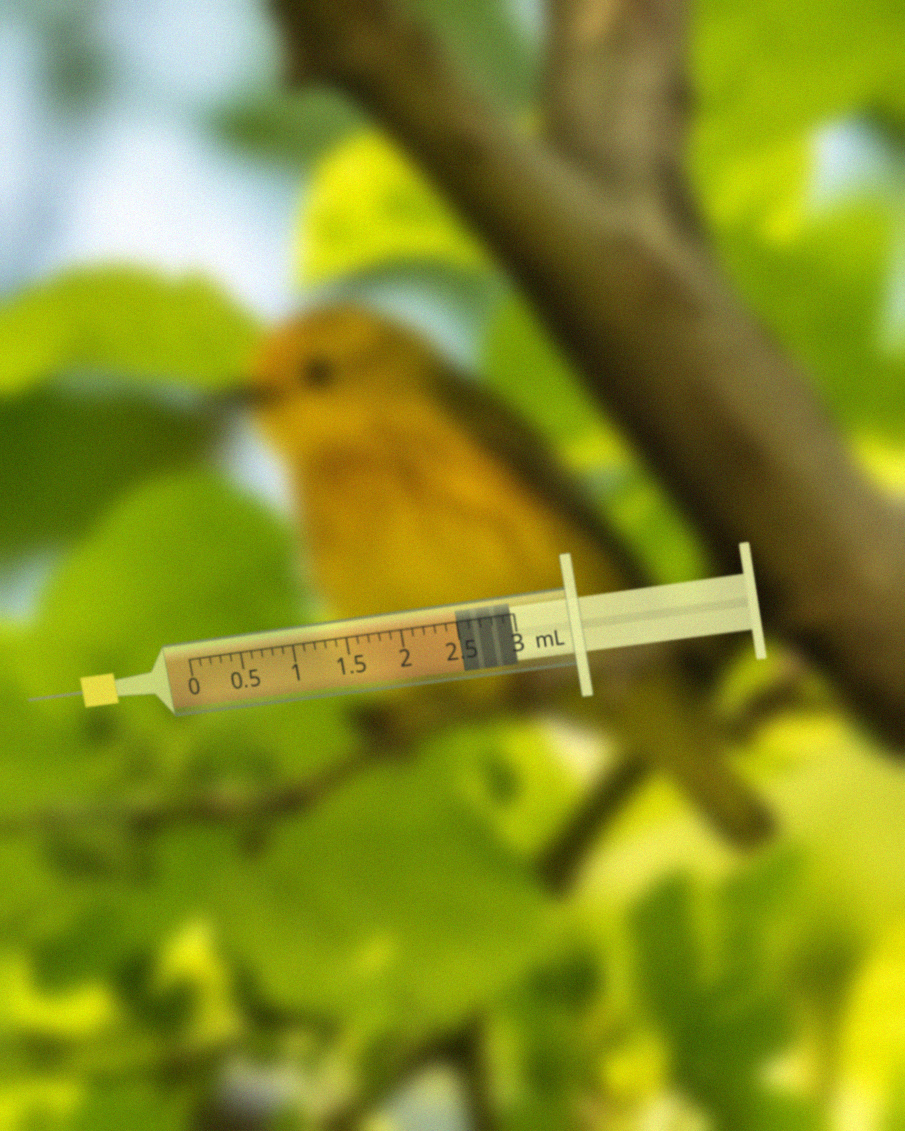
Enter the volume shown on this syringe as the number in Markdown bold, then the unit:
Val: **2.5** mL
